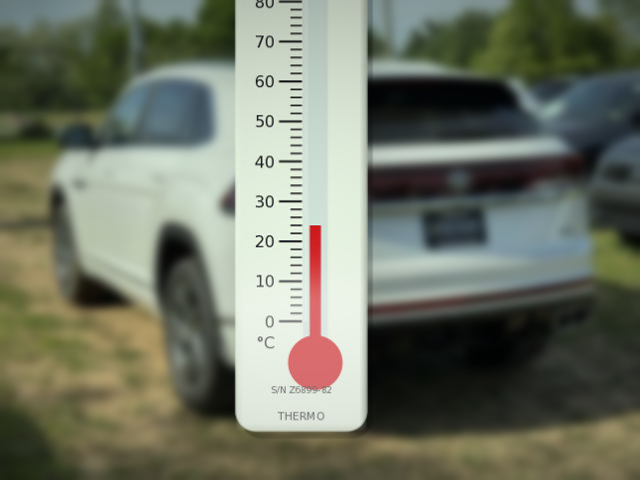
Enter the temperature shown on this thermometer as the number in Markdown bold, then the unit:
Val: **24** °C
